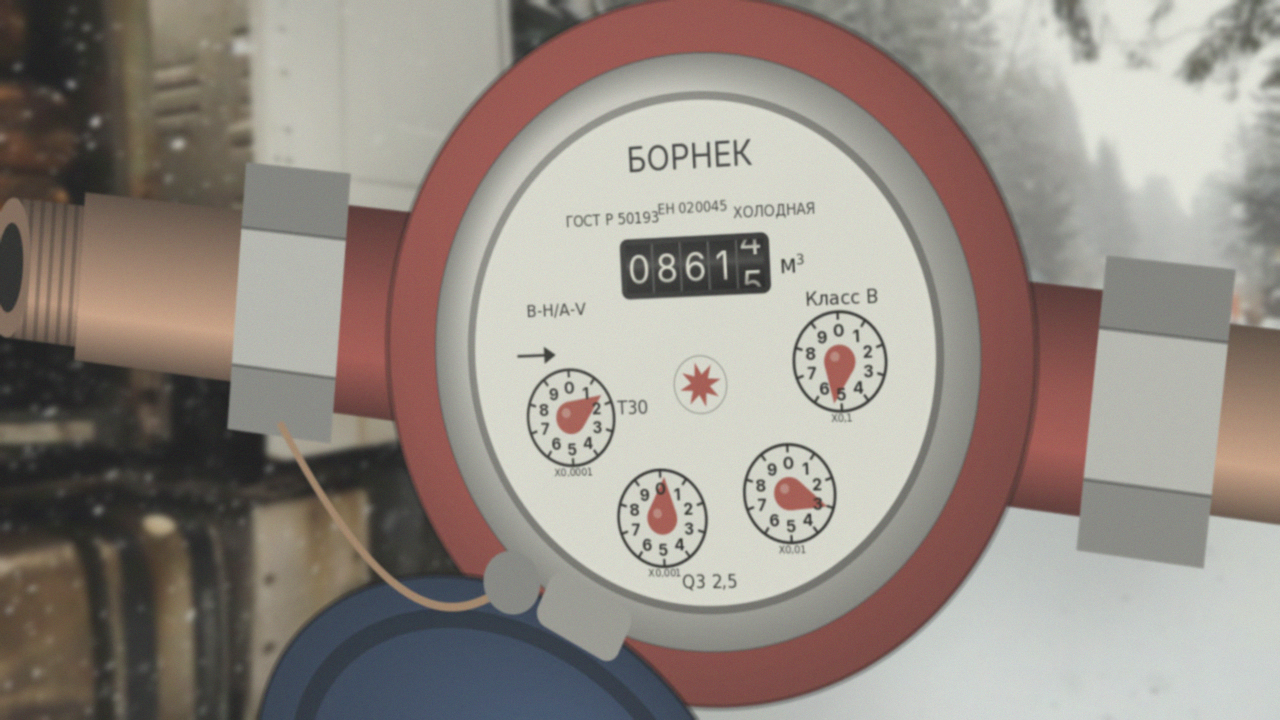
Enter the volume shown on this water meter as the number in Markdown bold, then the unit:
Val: **8614.5301** m³
